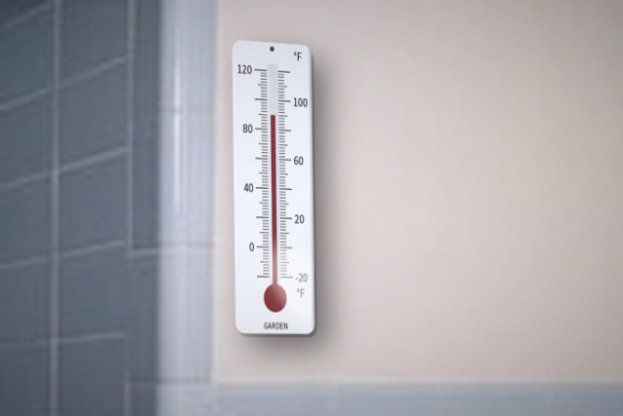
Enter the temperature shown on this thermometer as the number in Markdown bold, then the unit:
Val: **90** °F
